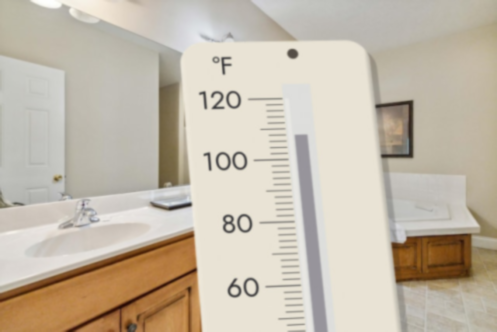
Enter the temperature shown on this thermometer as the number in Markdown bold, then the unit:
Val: **108** °F
